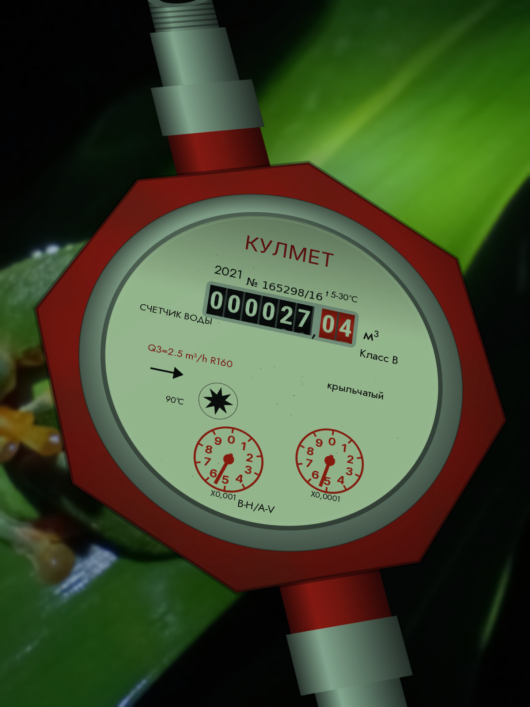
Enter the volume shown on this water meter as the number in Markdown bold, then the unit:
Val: **27.0455** m³
